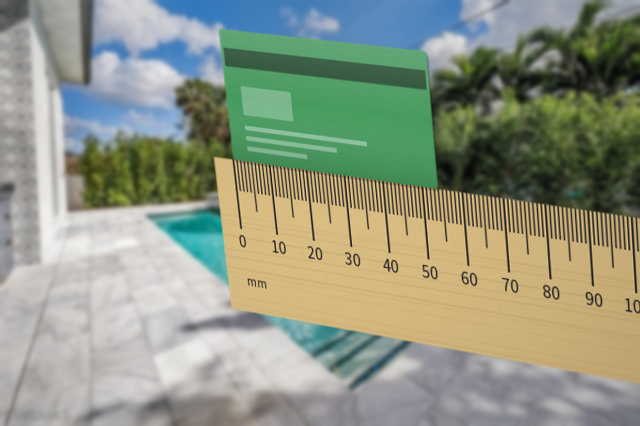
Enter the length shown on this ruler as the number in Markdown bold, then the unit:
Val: **54** mm
